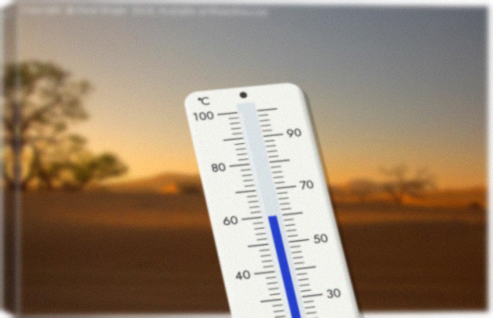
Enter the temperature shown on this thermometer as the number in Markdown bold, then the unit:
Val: **60** °C
